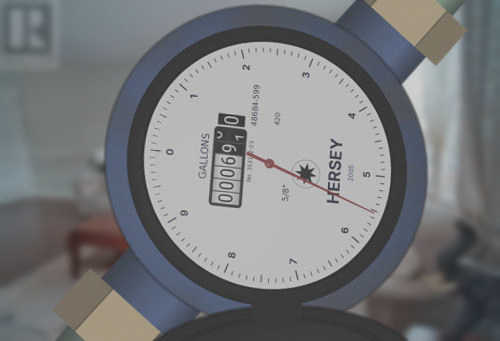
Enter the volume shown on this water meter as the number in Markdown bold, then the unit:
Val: **6905.5** gal
